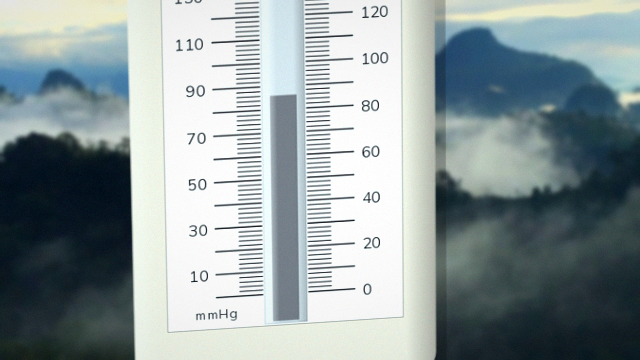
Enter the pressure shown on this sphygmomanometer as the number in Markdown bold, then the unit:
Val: **86** mmHg
